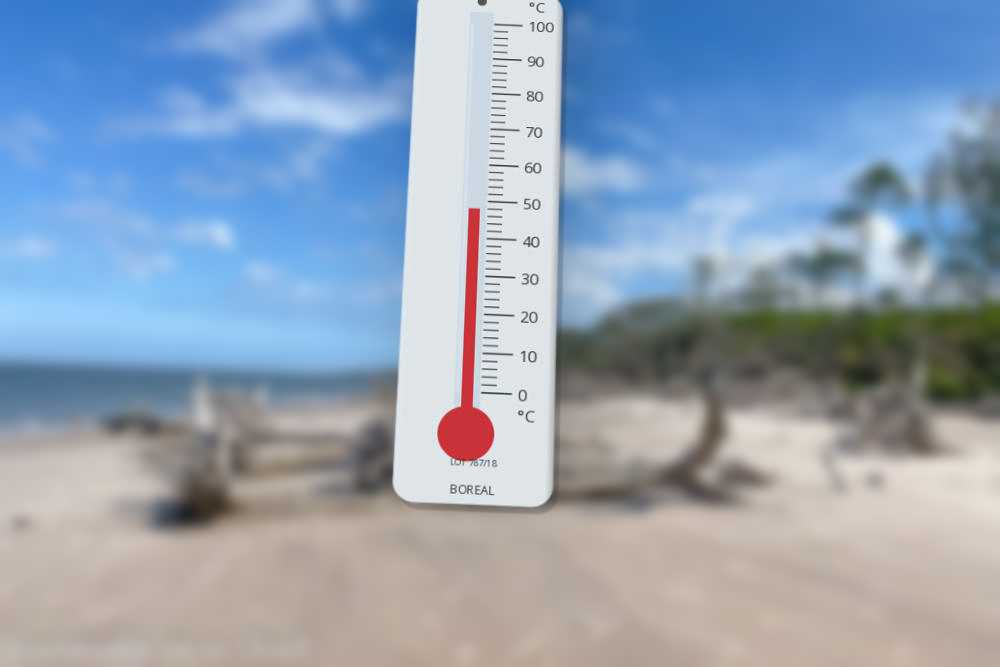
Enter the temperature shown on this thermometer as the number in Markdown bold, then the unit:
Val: **48** °C
